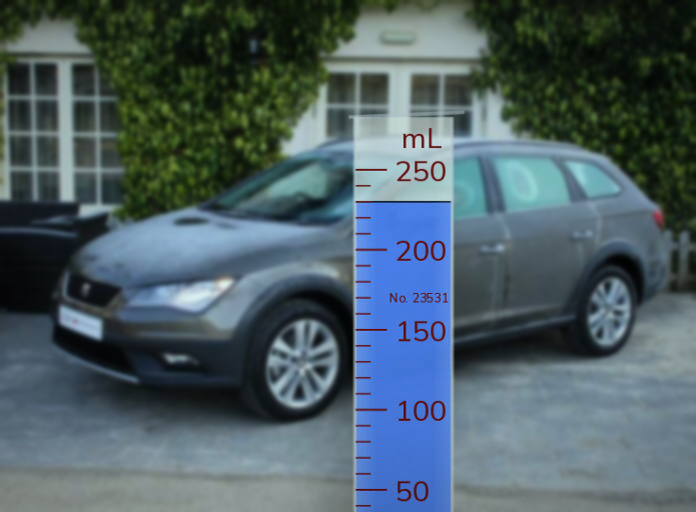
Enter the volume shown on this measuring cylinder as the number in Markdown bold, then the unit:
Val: **230** mL
